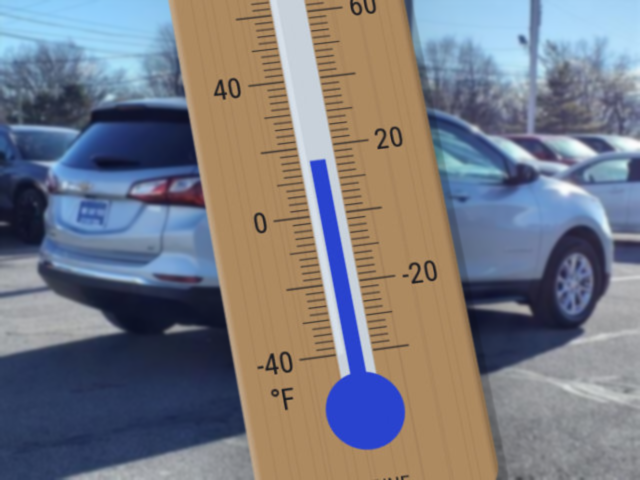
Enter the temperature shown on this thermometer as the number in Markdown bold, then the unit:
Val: **16** °F
